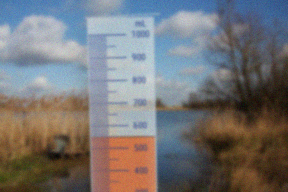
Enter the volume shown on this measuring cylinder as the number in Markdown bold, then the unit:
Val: **550** mL
